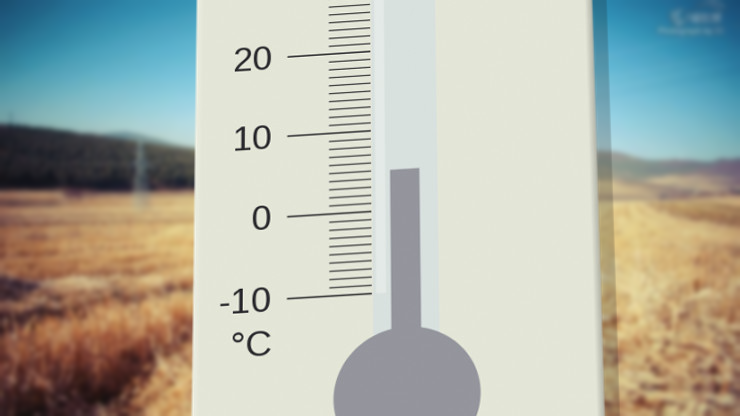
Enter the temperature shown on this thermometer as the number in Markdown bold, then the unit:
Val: **5** °C
